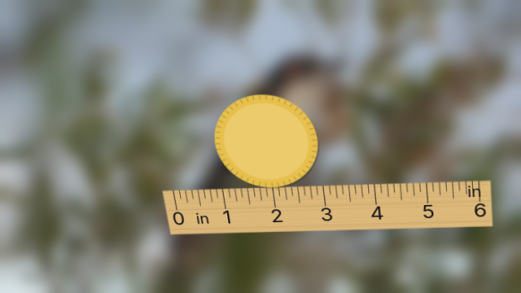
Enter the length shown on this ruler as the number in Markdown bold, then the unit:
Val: **2** in
